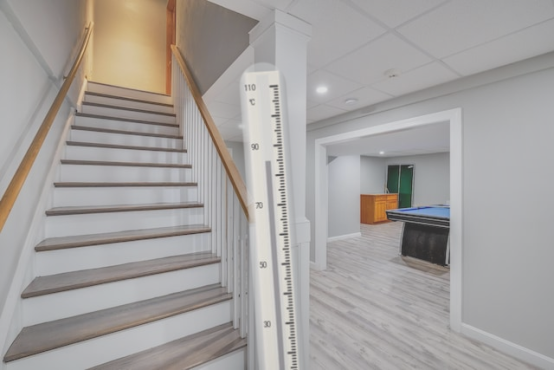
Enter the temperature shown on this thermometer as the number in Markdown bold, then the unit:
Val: **85** °C
